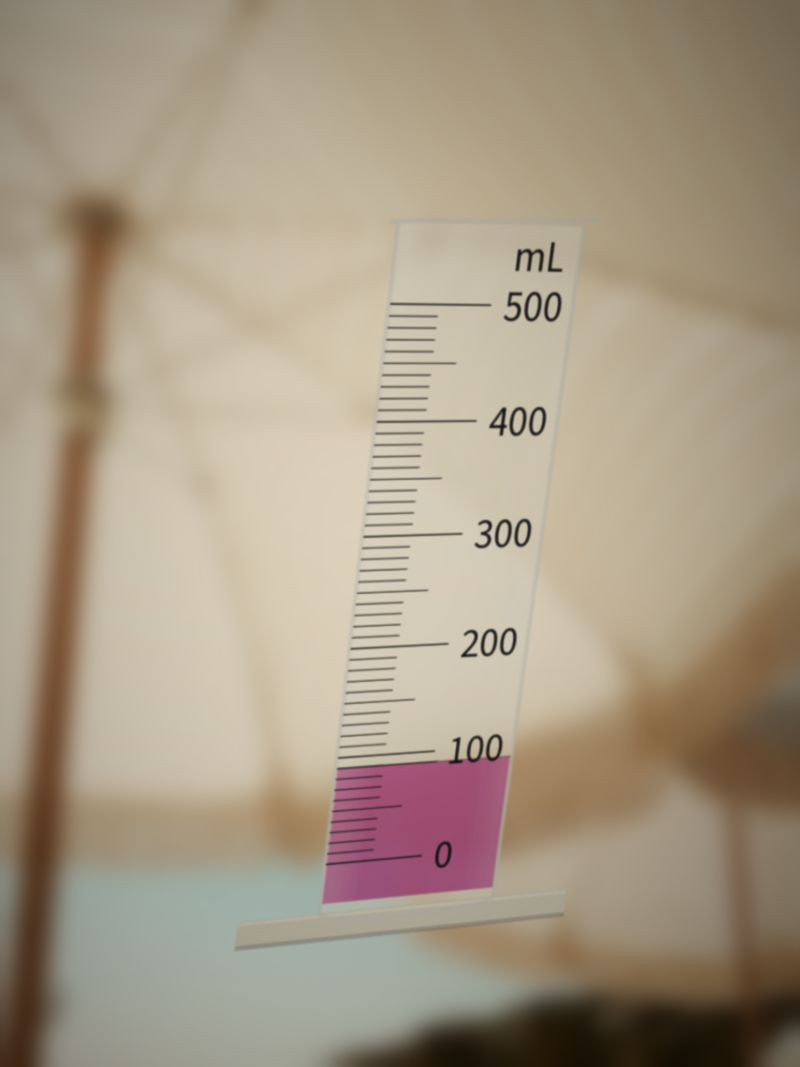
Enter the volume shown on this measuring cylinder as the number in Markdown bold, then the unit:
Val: **90** mL
